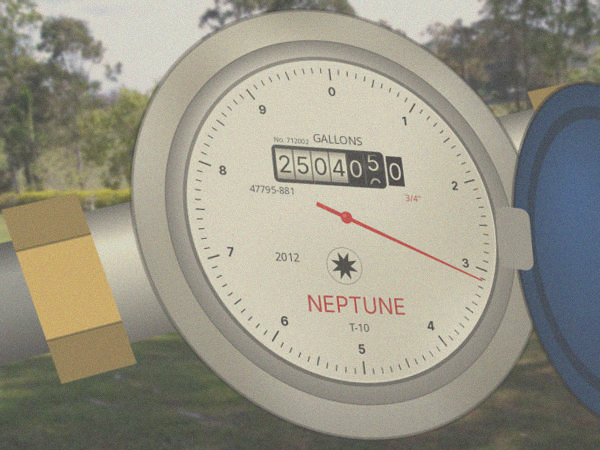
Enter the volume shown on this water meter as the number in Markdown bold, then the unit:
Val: **2504053.1** gal
